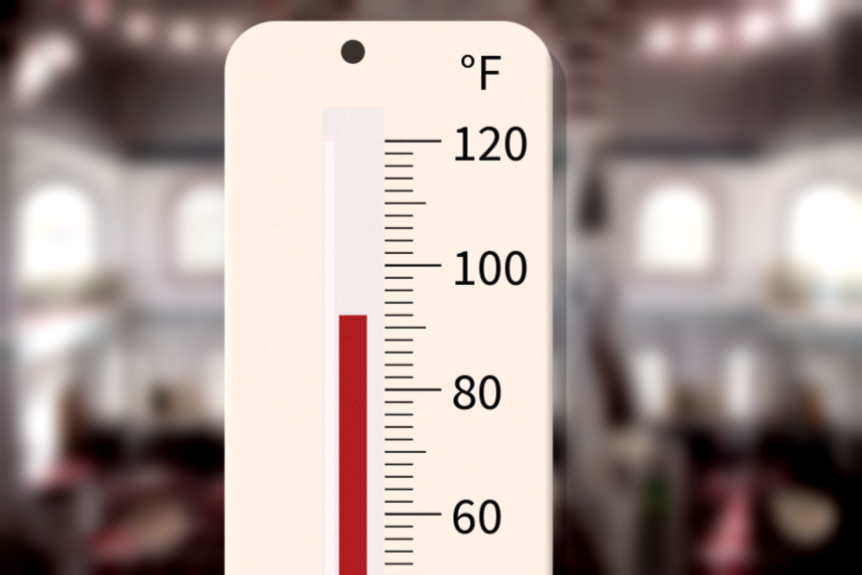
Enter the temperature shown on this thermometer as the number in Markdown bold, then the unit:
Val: **92** °F
